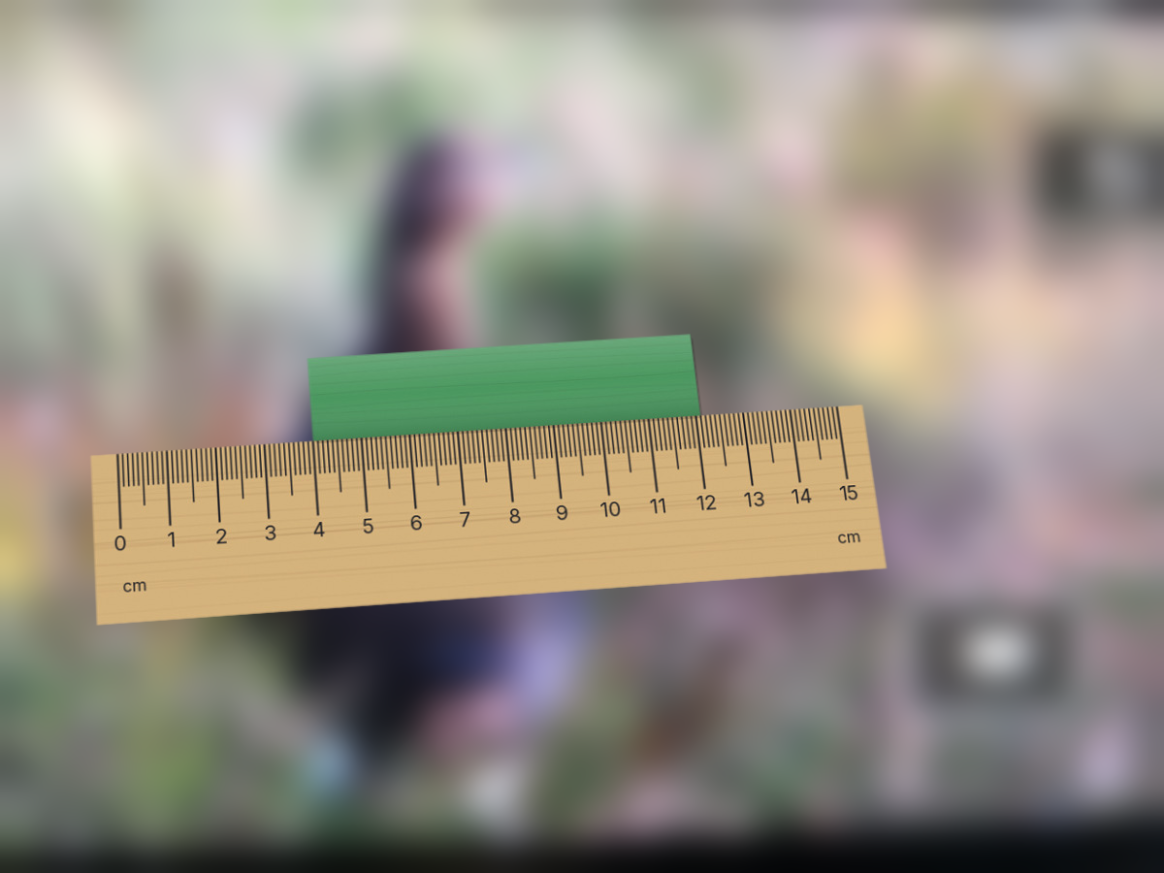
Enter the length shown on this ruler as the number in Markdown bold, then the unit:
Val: **8.1** cm
